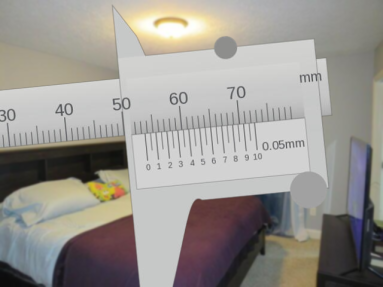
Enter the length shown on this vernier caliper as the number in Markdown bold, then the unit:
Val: **53.6** mm
